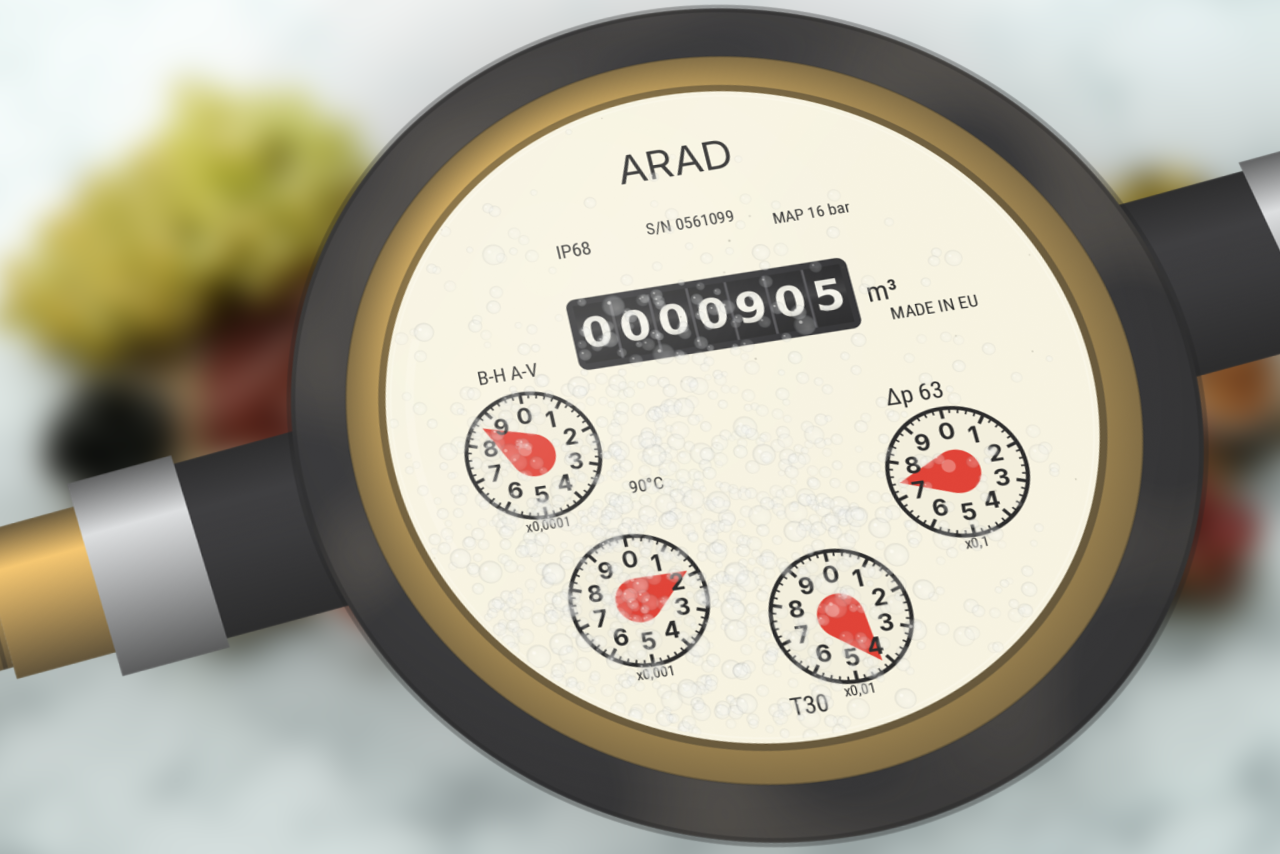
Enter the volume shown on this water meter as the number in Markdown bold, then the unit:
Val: **905.7418** m³
